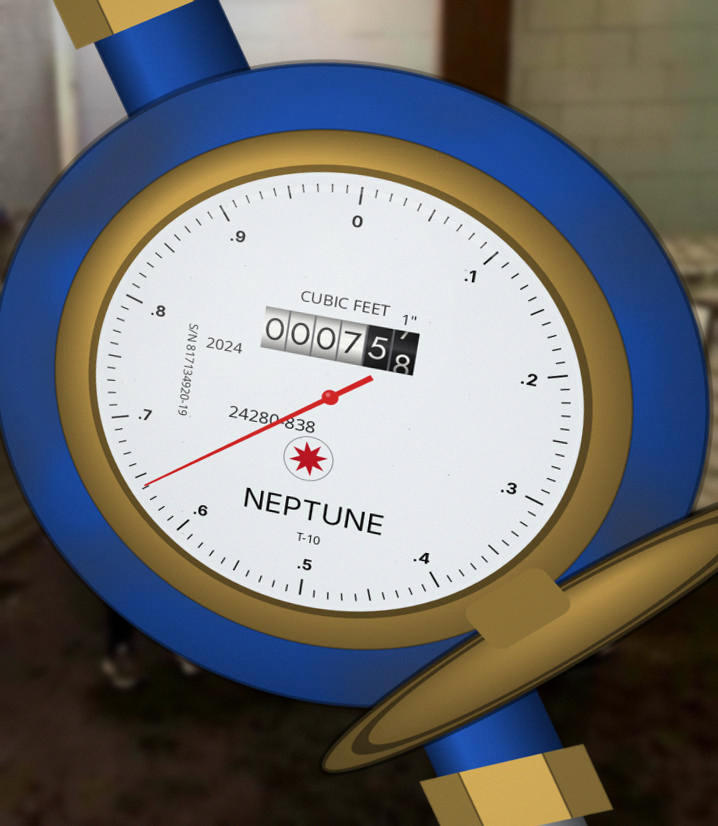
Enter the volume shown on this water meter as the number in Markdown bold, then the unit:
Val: **757.64** ft³
